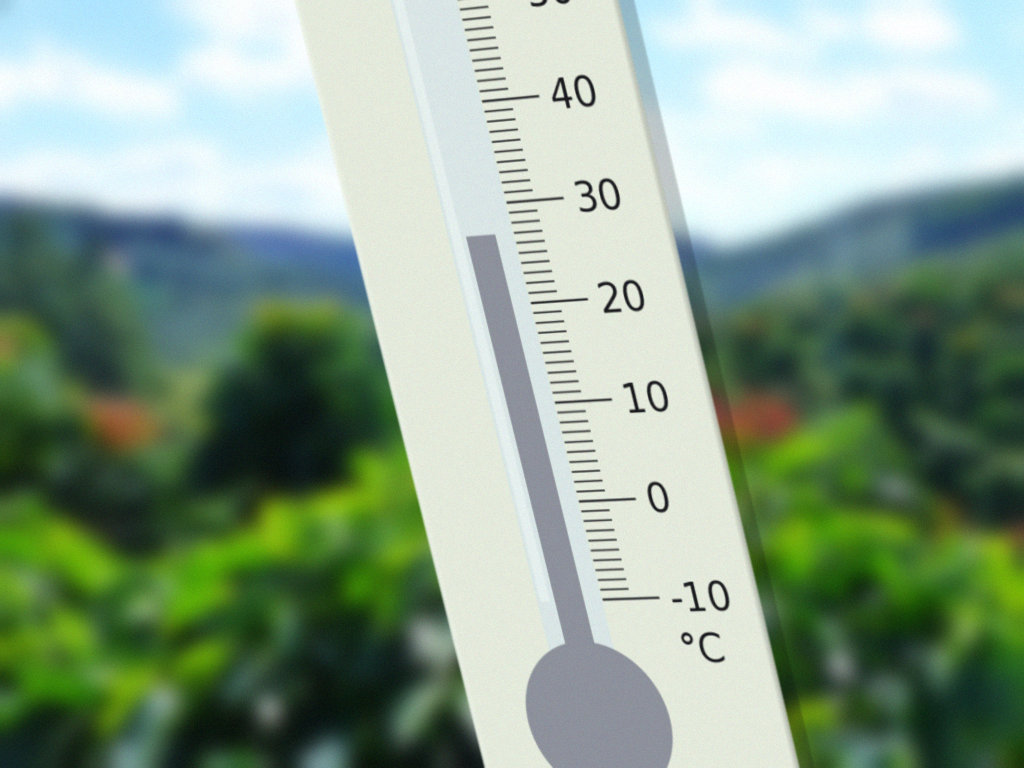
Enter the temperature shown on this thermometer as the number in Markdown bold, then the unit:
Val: **27** °C
